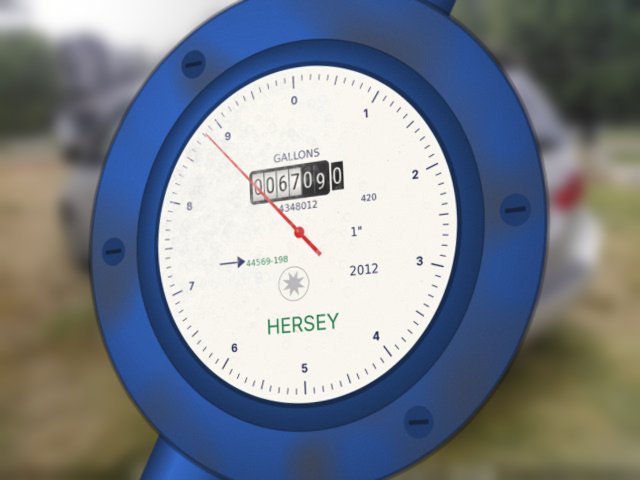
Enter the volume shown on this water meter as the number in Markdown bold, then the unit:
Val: **67088.8** gal
